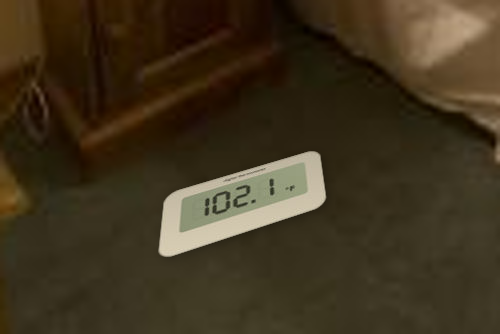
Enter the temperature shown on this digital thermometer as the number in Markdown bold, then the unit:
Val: **102.1** °F
